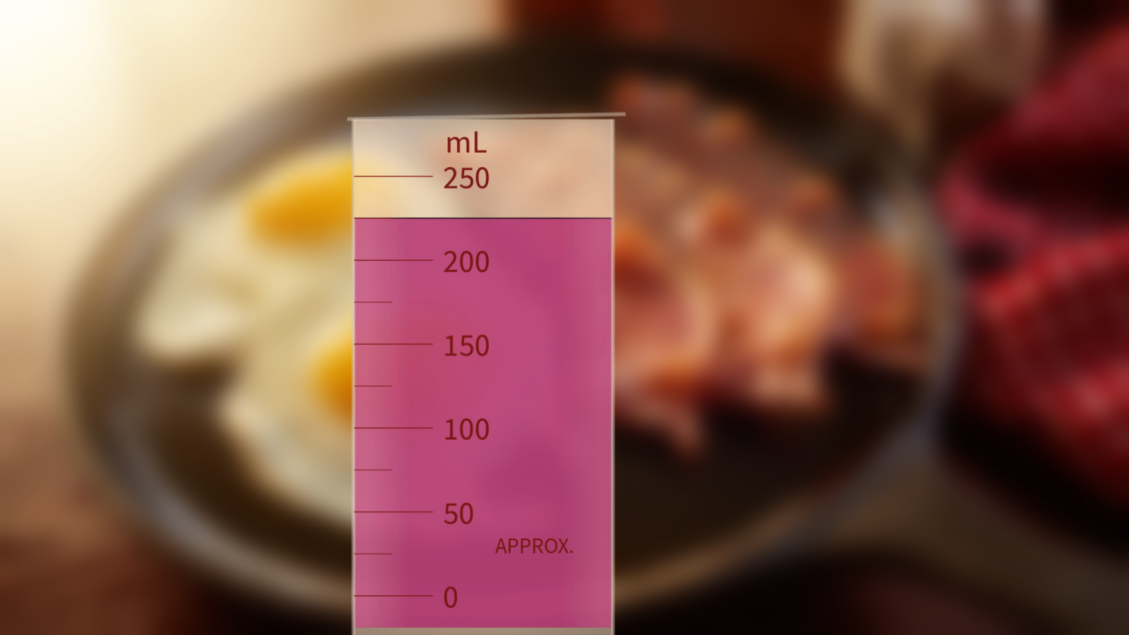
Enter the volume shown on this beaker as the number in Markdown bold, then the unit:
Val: **225** mL
